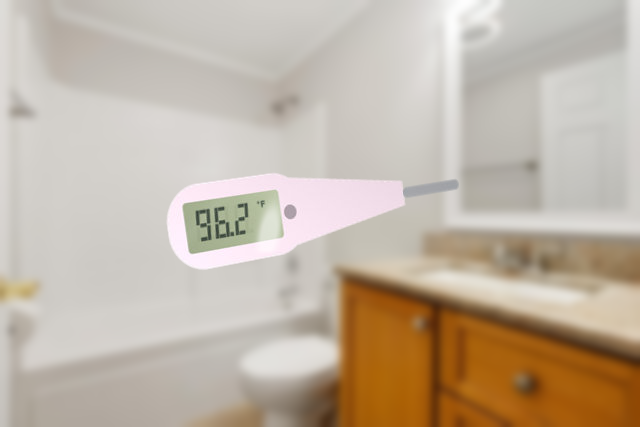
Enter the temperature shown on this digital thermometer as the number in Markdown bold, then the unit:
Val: **96.2** °F
